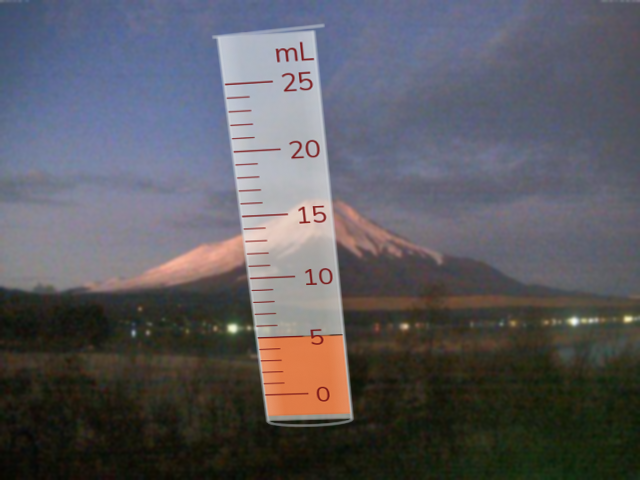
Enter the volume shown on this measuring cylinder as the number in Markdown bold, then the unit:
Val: **5** mL
